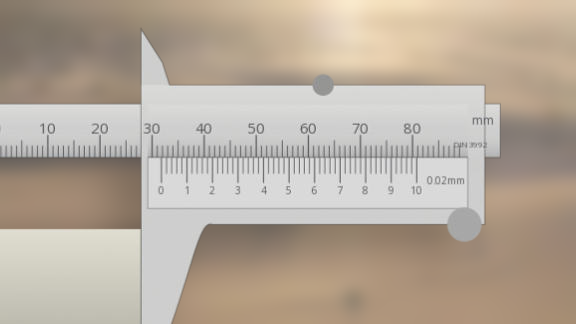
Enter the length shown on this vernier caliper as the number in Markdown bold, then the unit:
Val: **31.8** mm
